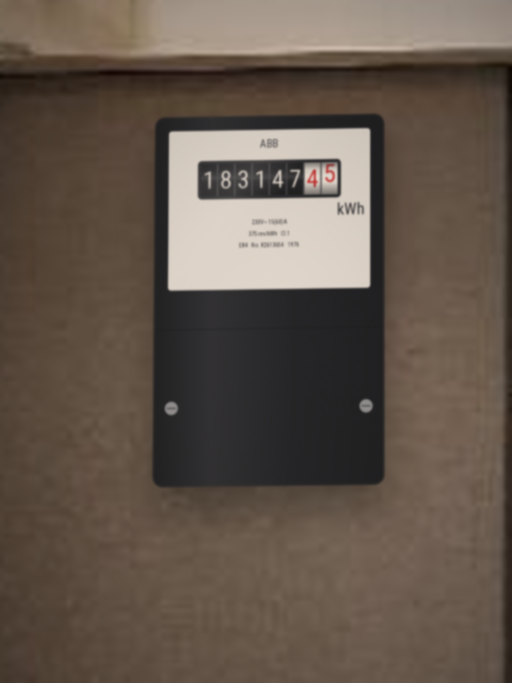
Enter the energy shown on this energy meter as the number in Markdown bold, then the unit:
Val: **183147.45** kWh
